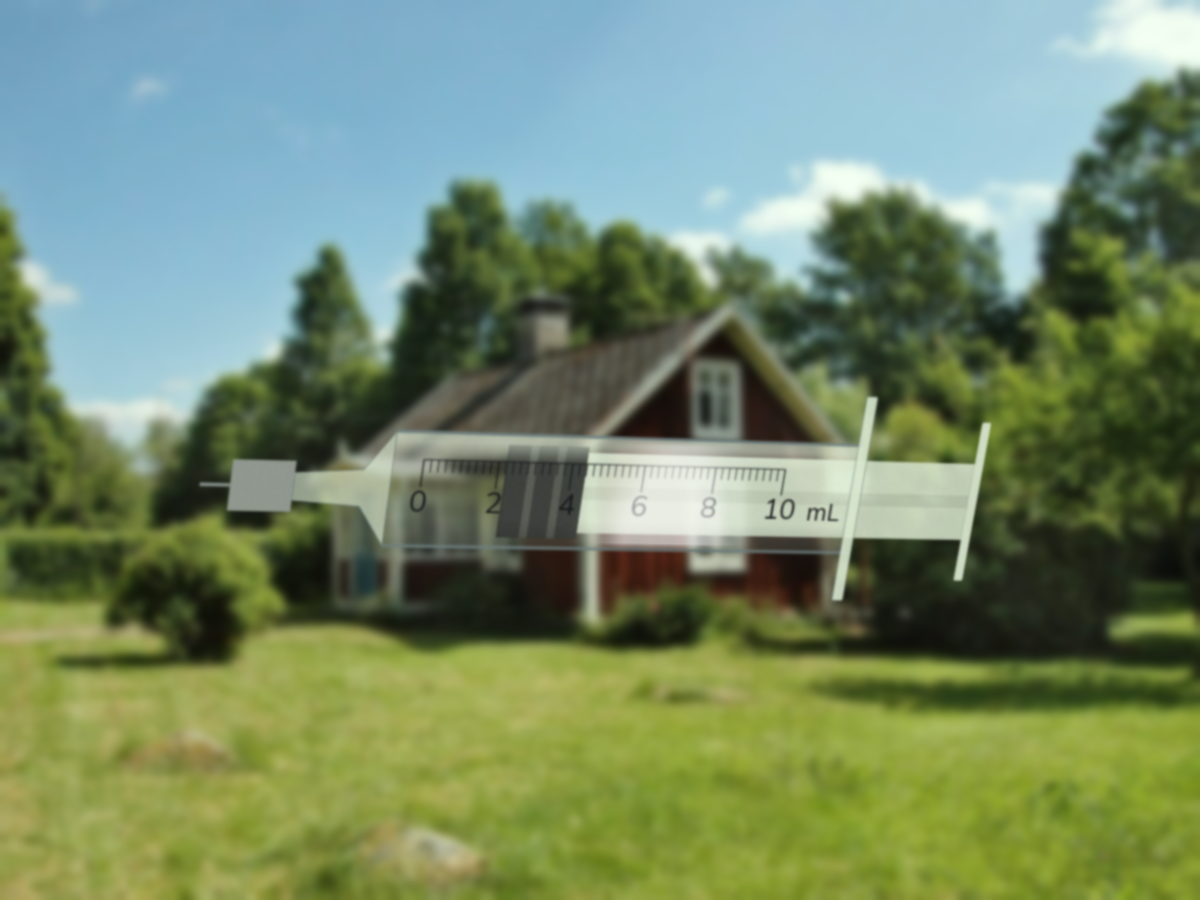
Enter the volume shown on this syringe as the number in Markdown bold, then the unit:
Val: **2.2** mL
